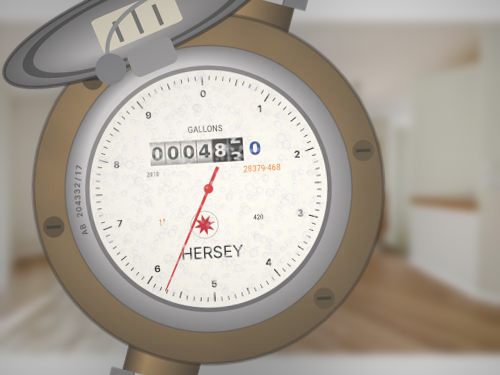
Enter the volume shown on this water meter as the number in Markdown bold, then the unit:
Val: **4825.7** gal
